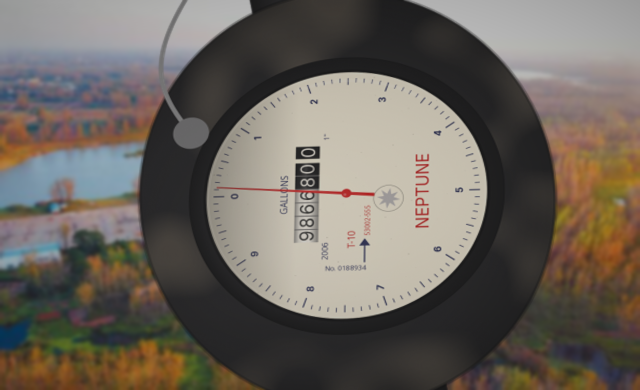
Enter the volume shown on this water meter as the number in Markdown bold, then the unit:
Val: **9866800.1** gal
